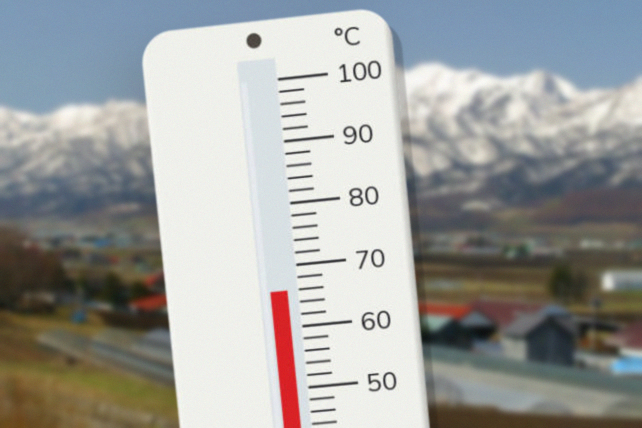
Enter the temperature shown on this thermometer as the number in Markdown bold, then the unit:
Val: **66** °C
